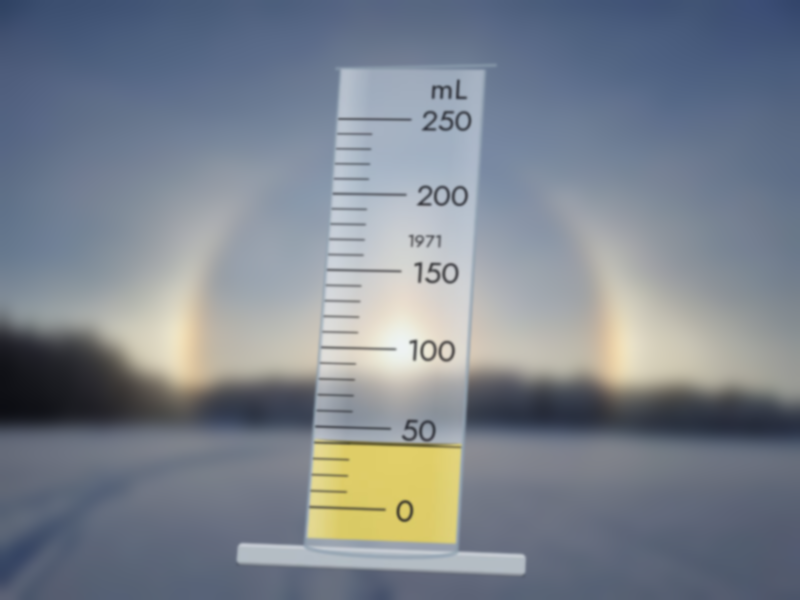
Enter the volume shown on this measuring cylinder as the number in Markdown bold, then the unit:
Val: **40** mL
